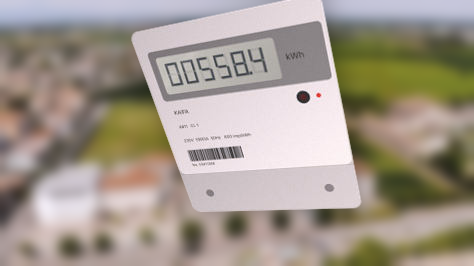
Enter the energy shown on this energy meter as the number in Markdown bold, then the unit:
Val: **558.4** kWh
